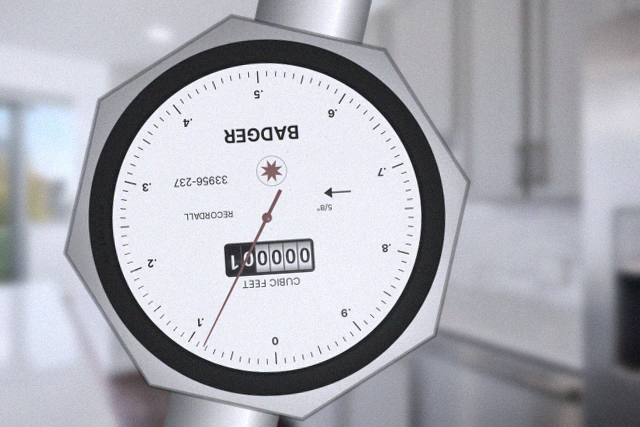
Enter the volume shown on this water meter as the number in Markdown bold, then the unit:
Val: **1.08** ft³
